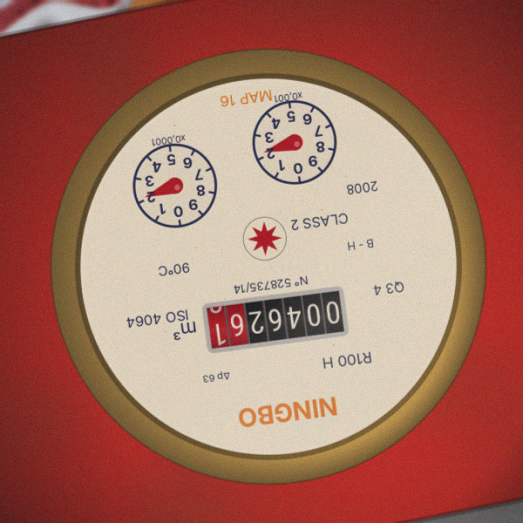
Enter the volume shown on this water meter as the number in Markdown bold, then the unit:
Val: **462.6122** m³
